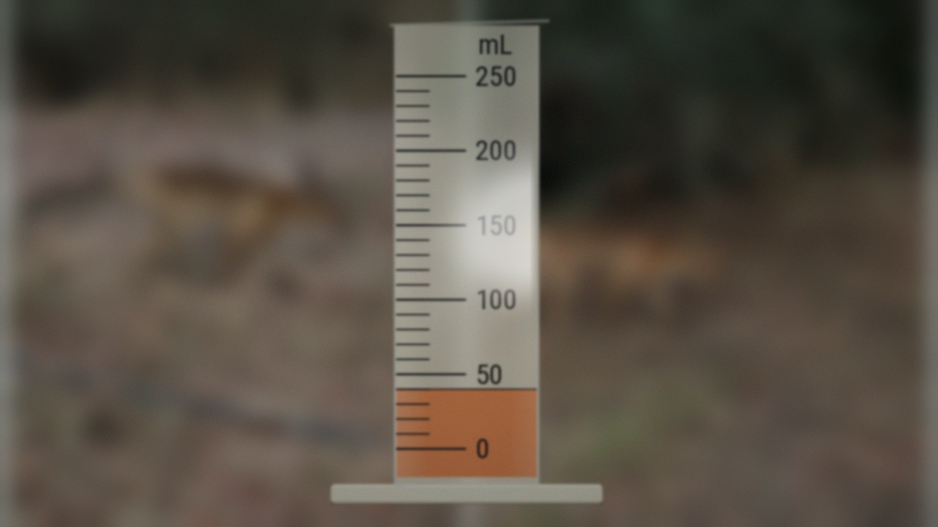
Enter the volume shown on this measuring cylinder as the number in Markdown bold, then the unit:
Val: **40** mL
